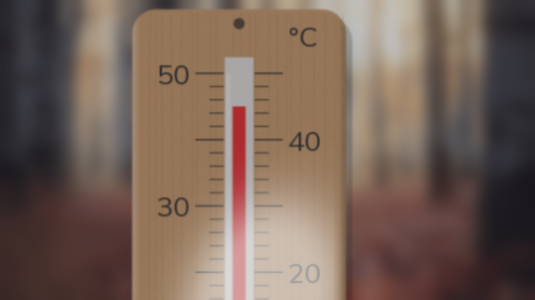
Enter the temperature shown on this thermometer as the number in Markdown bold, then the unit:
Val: **45** °C
